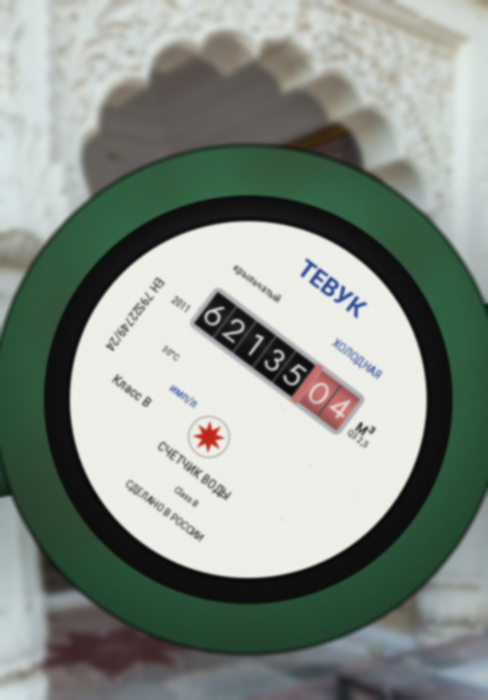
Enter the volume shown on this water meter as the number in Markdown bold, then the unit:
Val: **62135.04** m³
